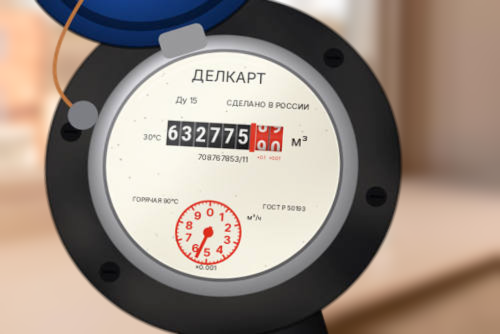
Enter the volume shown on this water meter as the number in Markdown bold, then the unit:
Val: **632775.895** m³
